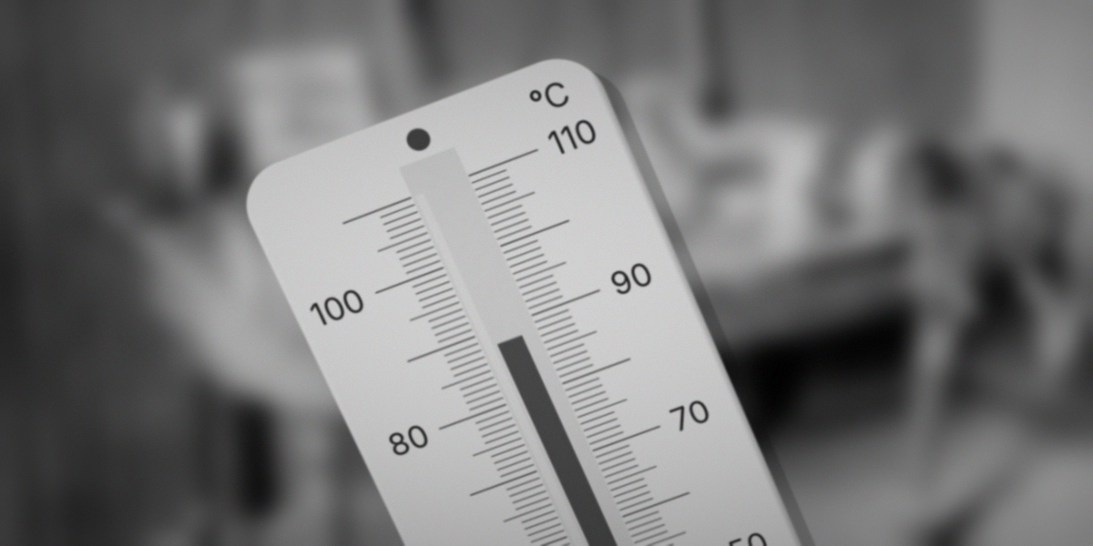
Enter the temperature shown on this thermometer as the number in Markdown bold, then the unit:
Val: **88** °C
